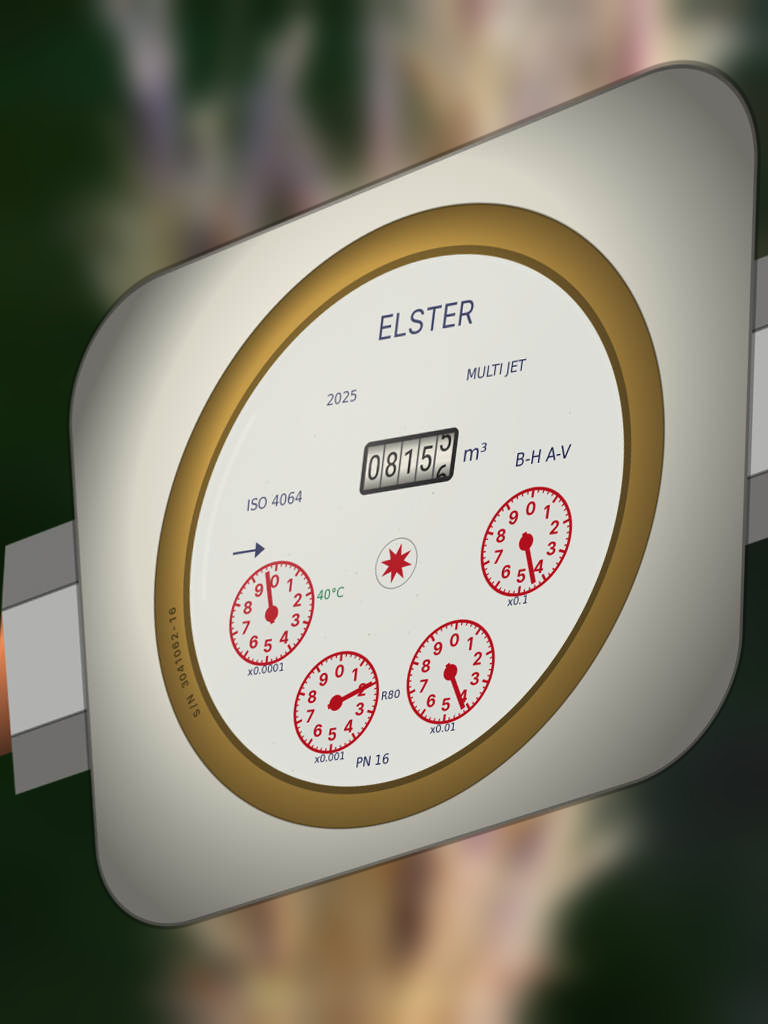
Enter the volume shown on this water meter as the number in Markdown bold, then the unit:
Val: **8155.4419** m³
